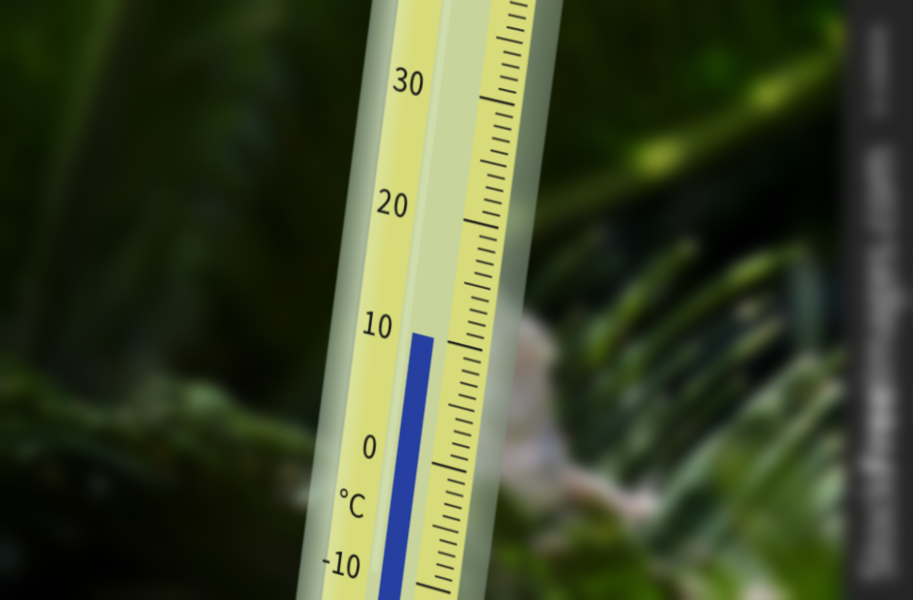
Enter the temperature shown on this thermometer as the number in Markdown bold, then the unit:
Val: **10** °C
